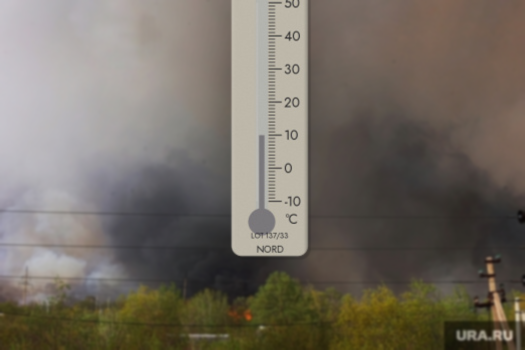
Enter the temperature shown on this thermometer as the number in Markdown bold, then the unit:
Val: **10** °C
